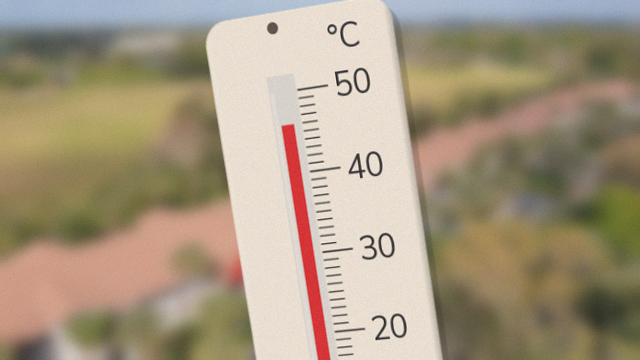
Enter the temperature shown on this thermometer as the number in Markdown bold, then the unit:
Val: **46** °C
